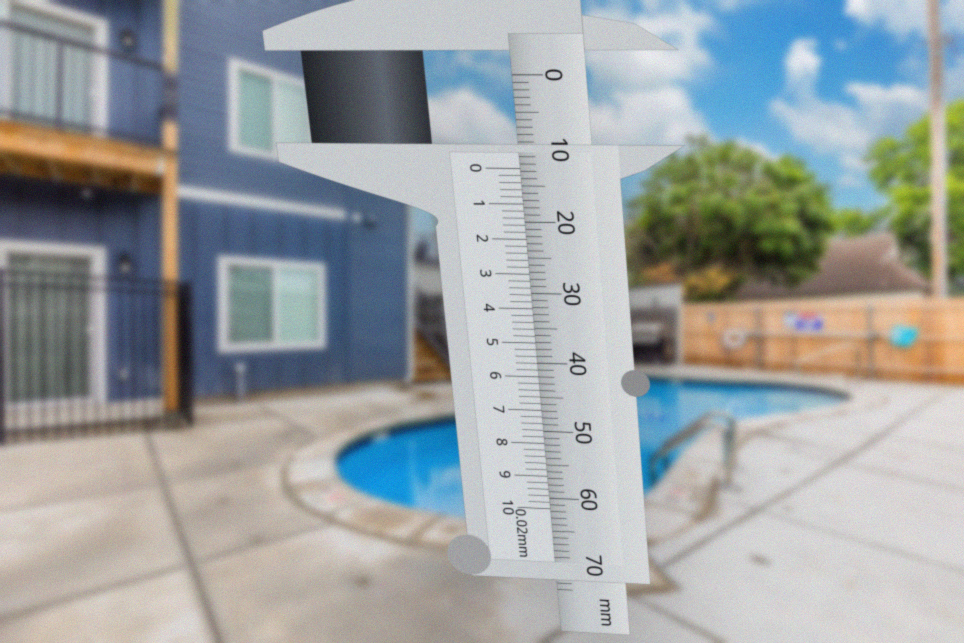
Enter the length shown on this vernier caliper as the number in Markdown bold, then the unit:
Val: **12.6** mm
